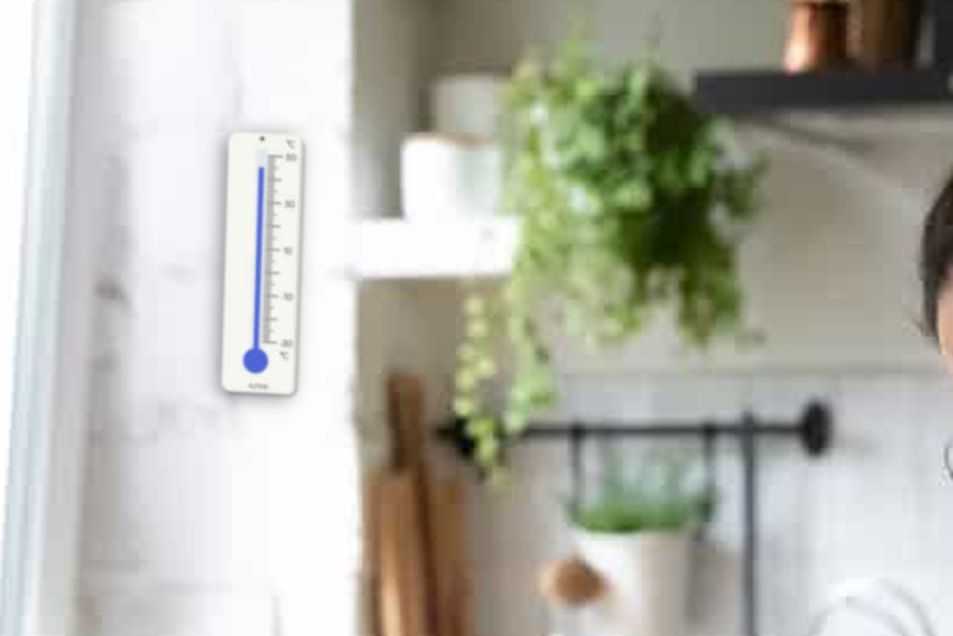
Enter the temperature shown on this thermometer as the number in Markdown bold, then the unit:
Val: **45** °C
